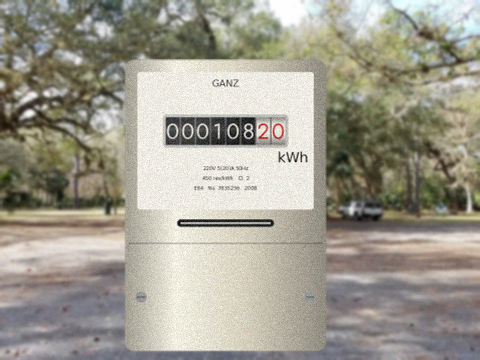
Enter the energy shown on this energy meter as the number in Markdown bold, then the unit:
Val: **108.20** kWh
